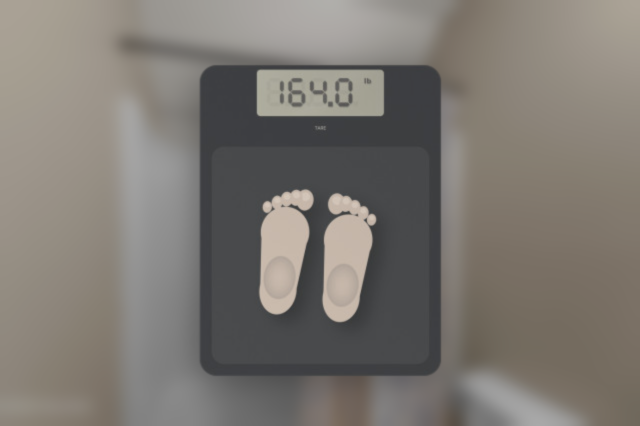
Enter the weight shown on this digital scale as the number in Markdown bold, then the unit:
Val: **164.0** lb
